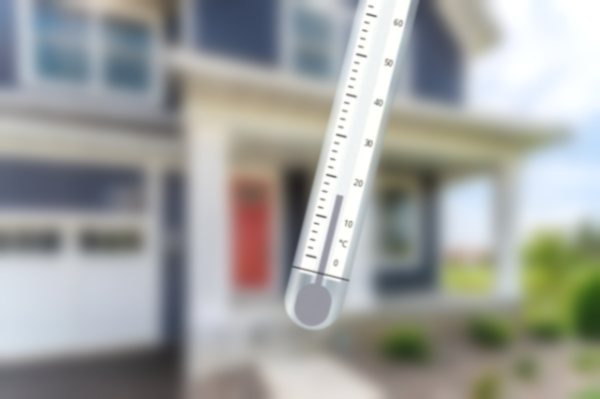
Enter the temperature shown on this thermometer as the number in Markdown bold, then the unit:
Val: **16** °C
